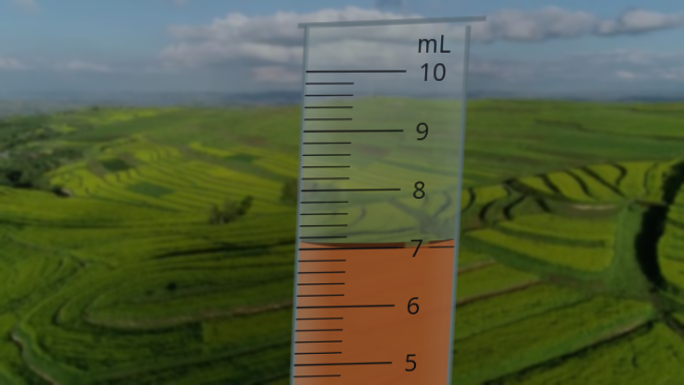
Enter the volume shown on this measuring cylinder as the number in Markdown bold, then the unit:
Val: **7** mL
